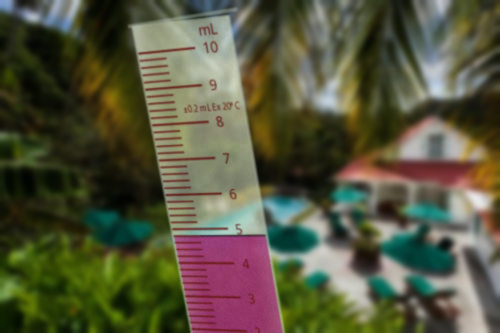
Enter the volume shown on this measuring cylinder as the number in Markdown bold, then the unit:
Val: **4.8** mL
